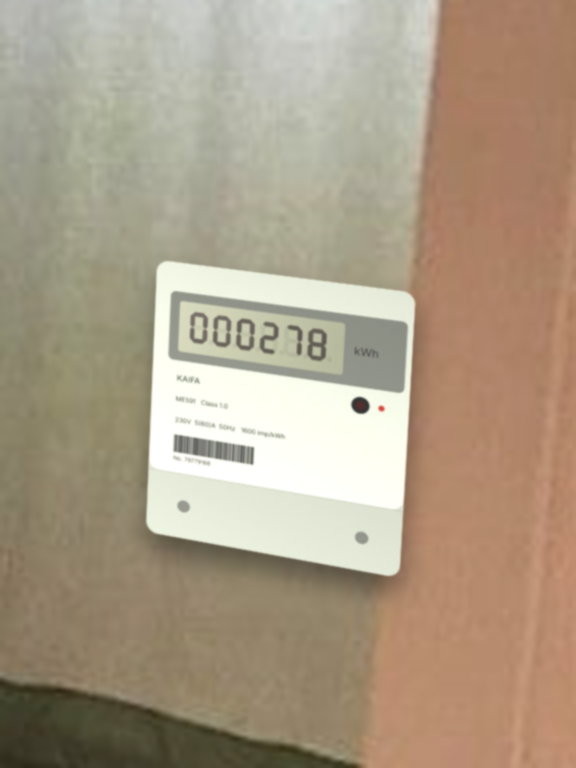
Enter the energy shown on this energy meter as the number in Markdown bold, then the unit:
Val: **278** kWh
